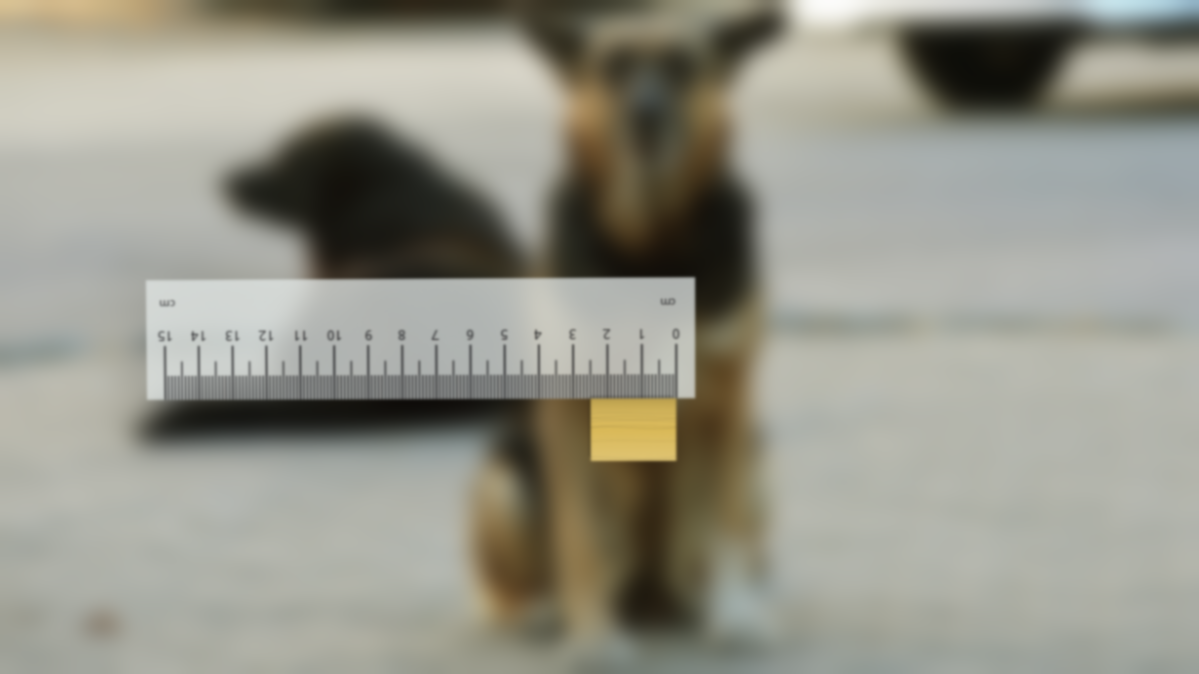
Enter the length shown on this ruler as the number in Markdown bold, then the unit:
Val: **2.5** cm
